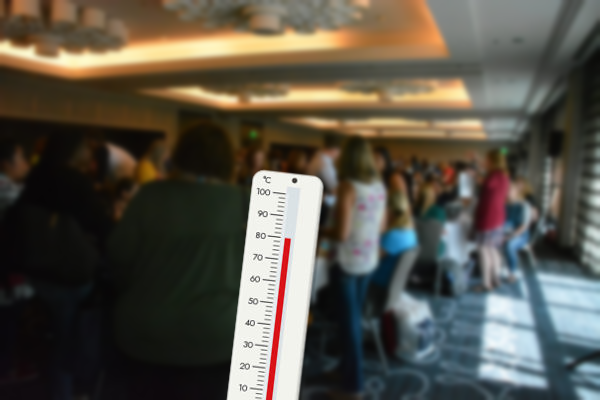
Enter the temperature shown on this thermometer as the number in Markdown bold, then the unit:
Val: **80** °C
